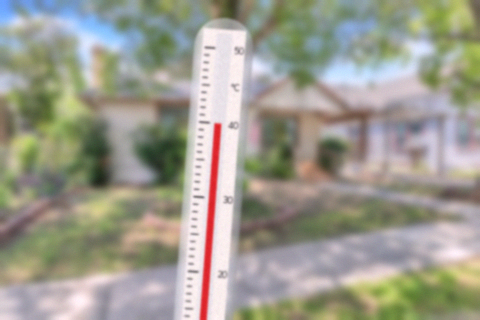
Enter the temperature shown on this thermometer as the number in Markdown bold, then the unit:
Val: **40** °C
